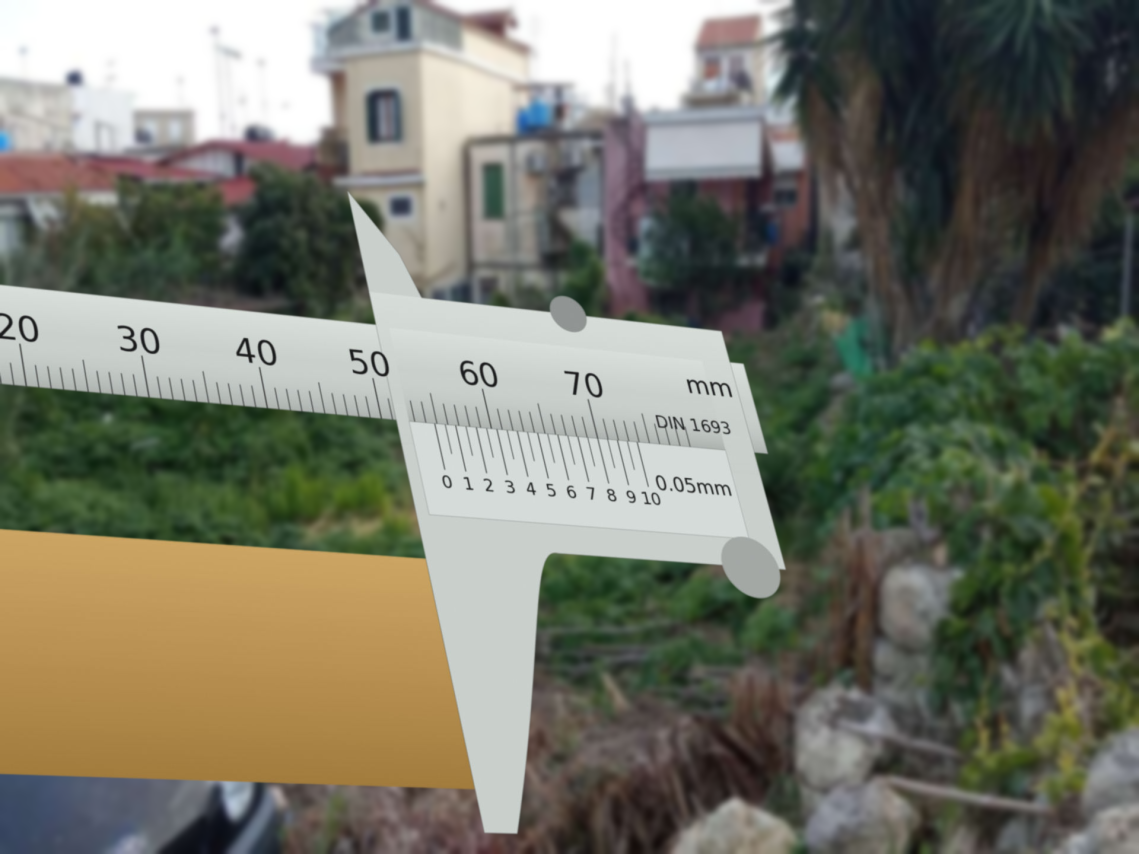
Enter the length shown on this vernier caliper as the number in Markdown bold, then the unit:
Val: **54.8** mm
